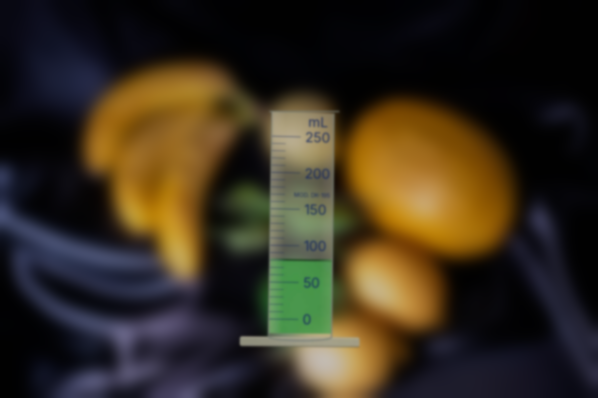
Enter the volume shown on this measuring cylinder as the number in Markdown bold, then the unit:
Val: **80** mL
